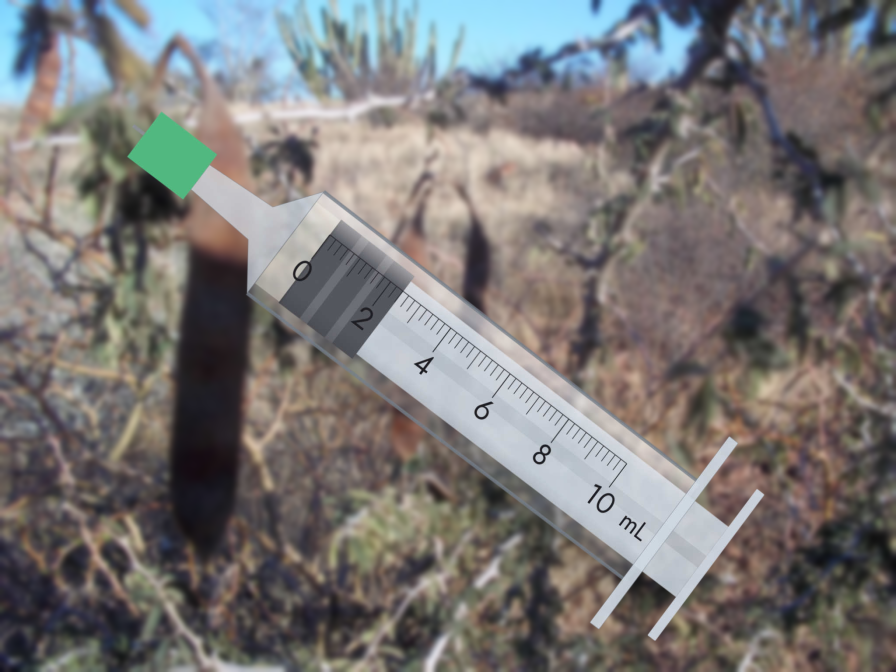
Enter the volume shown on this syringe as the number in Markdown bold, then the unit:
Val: **0** mL
